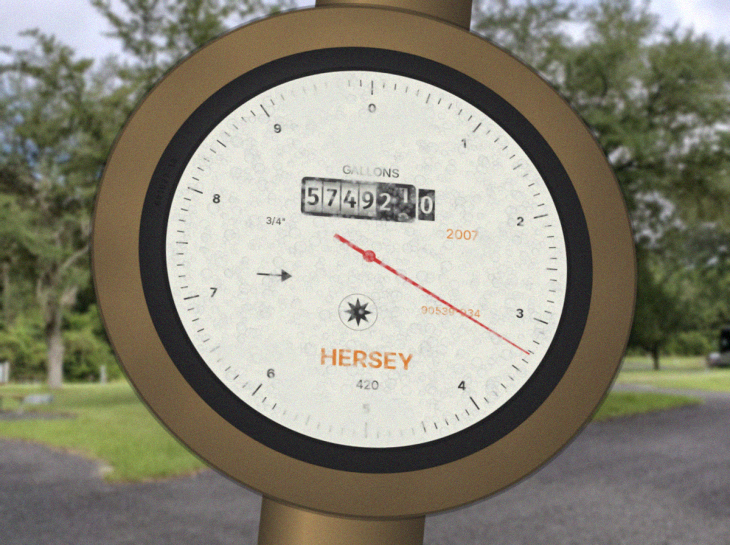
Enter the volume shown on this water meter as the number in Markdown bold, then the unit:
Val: **5749213.3** gal
